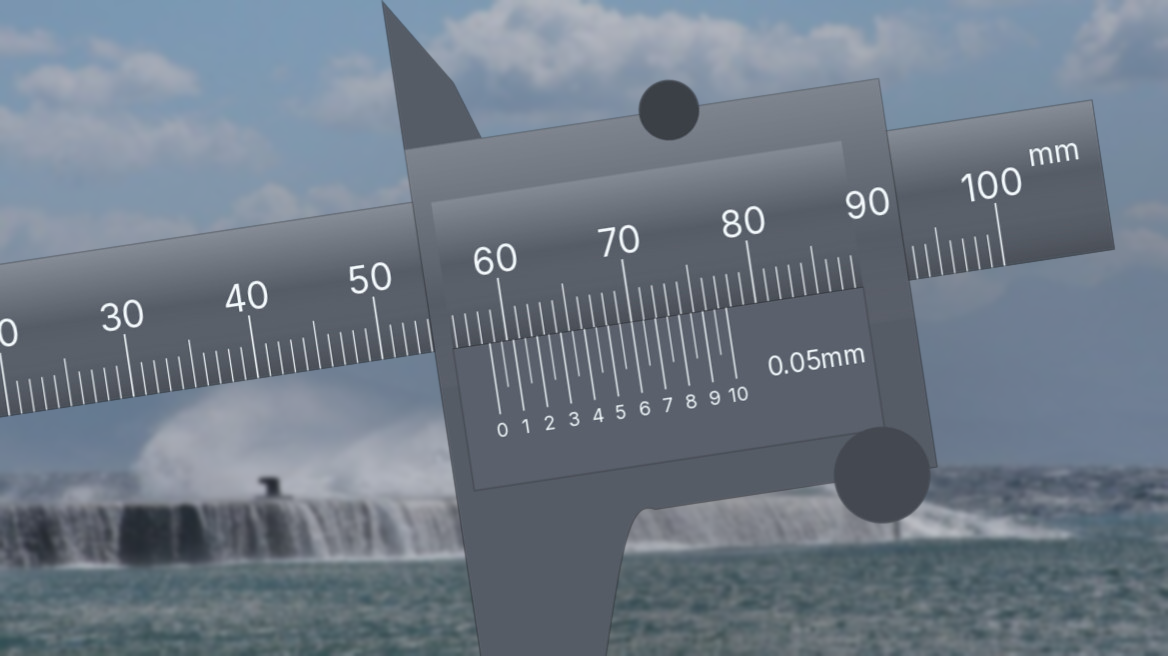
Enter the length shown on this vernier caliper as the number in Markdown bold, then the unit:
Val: **58.6** mm
